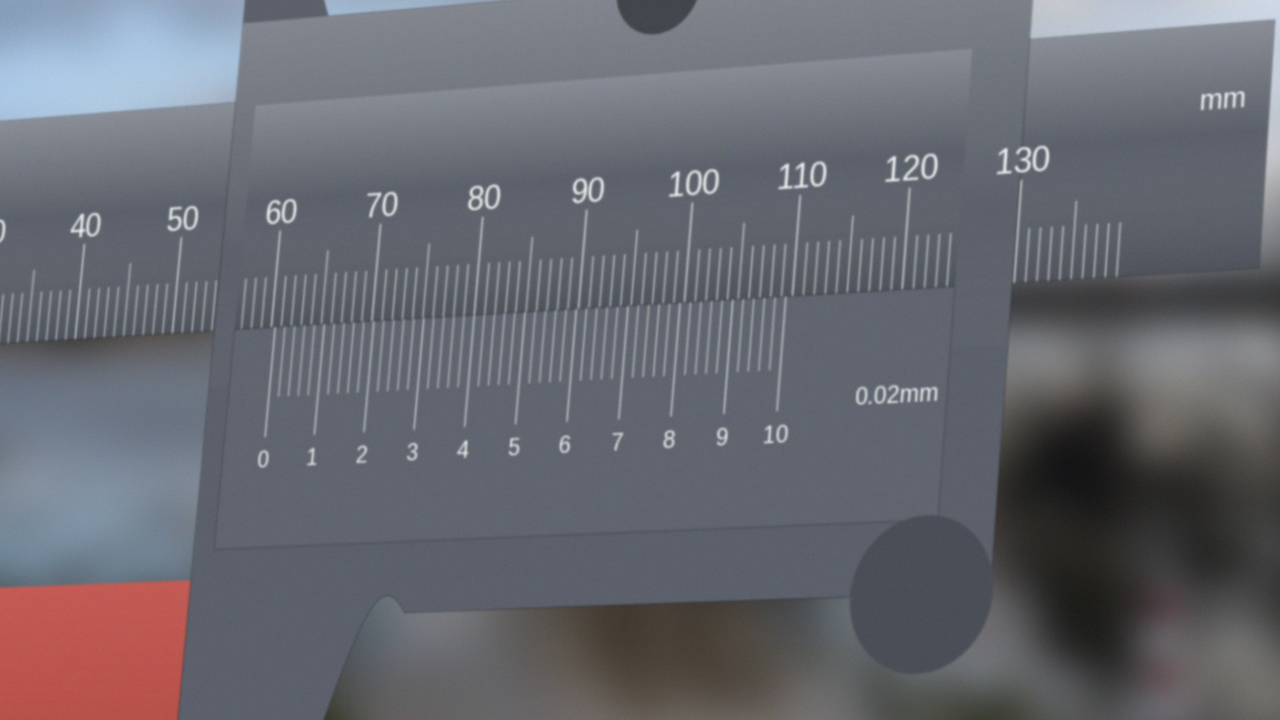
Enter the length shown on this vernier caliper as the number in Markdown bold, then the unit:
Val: **60.4** mm
